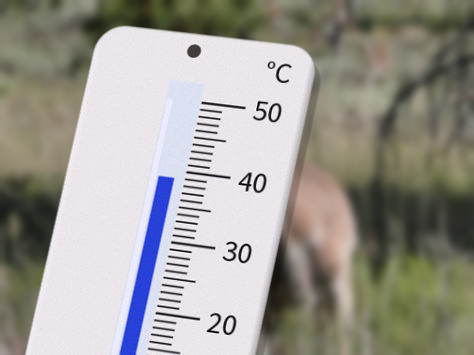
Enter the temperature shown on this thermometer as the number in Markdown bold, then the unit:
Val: **39** °C
